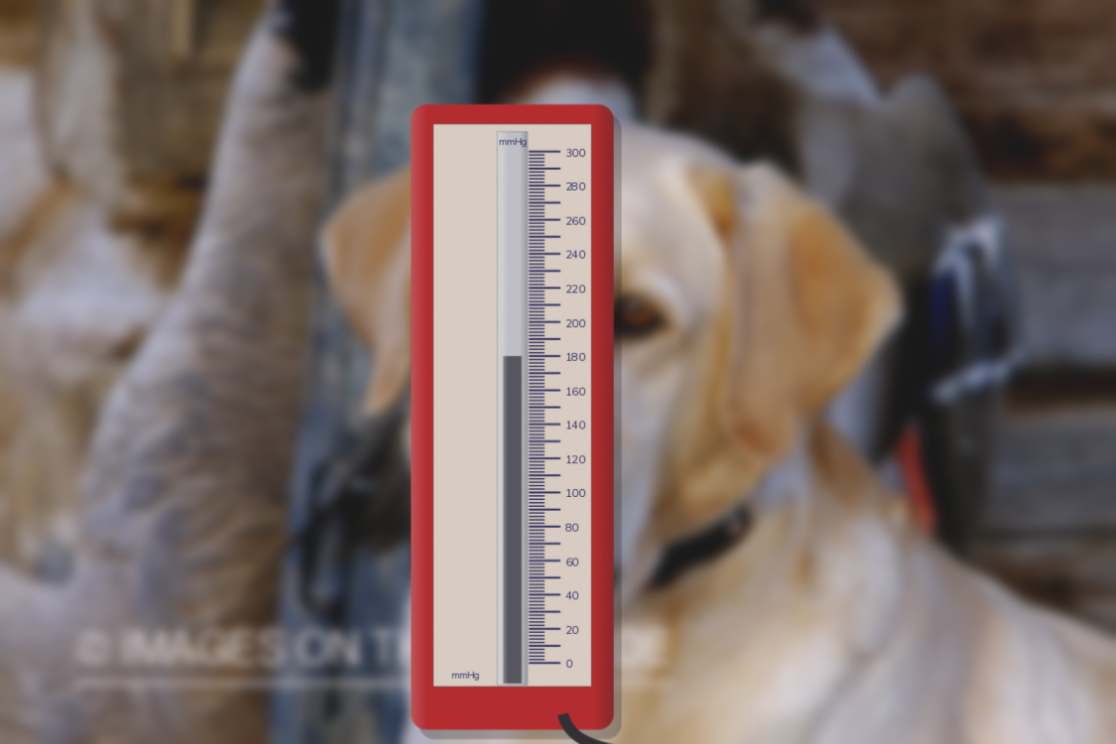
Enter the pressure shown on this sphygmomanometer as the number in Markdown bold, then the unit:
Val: **180** mmHg
